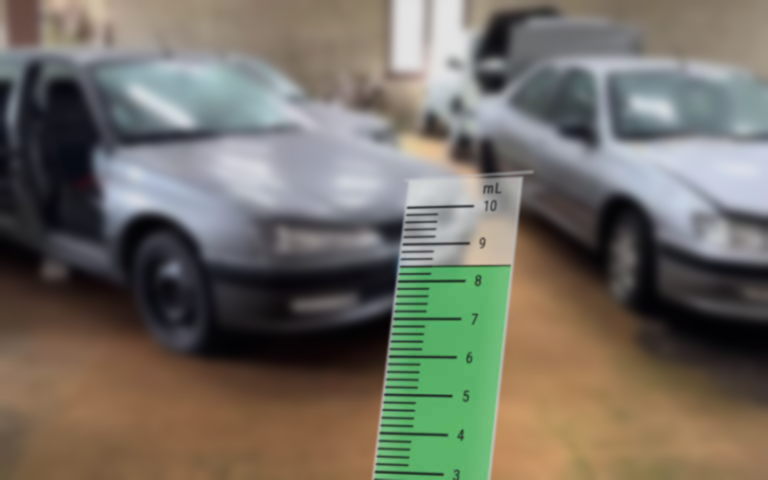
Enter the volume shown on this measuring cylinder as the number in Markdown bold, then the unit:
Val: **8.4** mL
